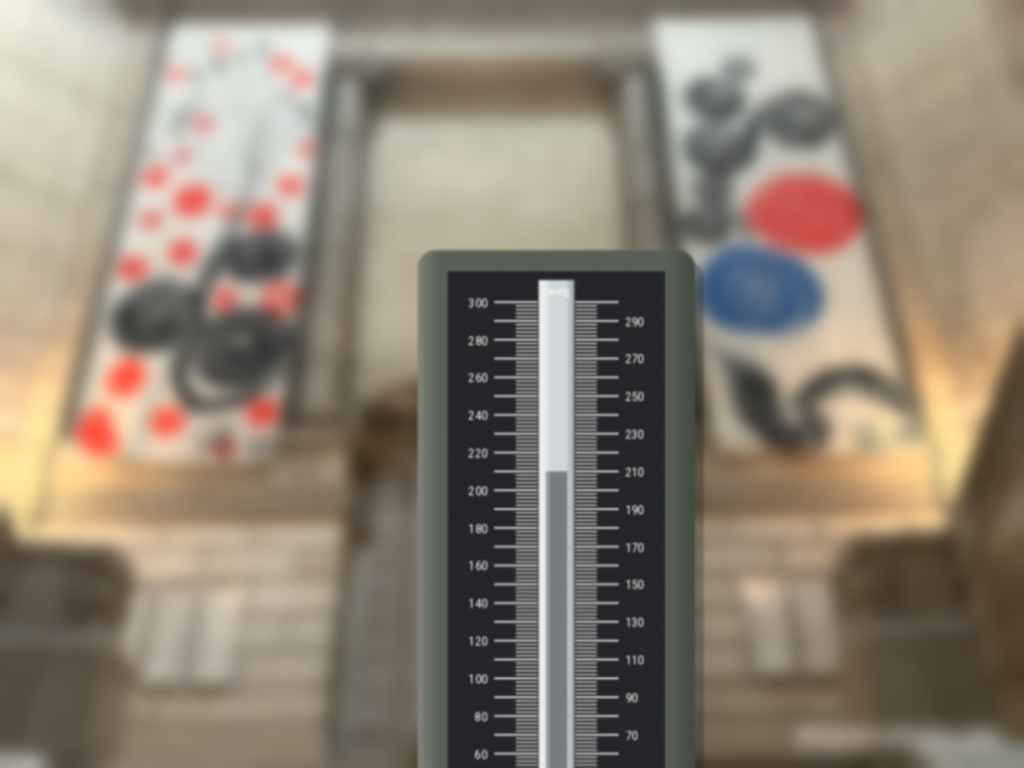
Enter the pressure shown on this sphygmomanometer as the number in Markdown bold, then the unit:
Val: **210** mmHg
